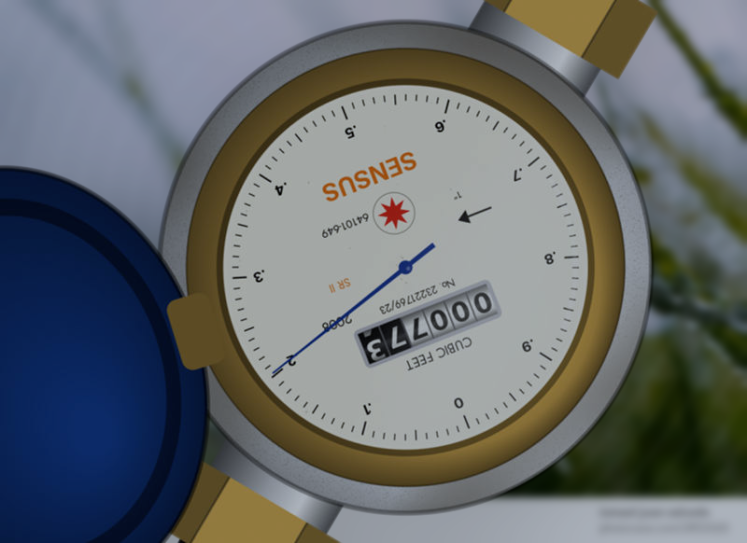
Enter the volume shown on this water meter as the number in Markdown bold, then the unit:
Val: **773.20** ft³
